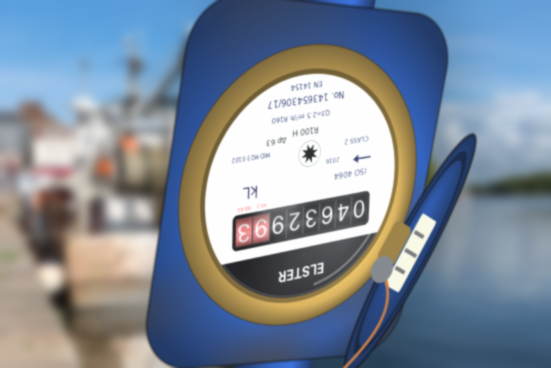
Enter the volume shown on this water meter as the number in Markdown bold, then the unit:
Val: **46329.93** kL
